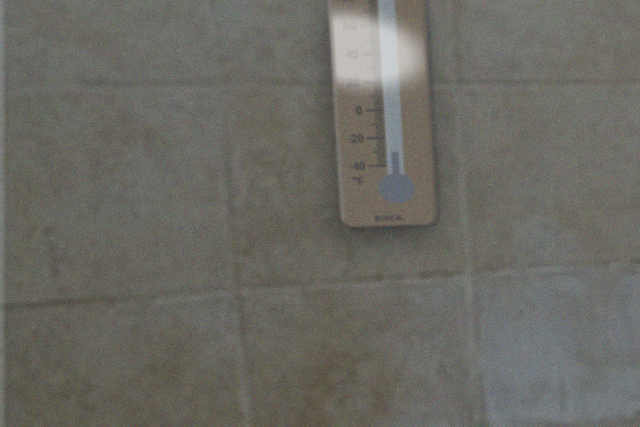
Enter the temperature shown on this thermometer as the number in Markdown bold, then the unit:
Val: **-30** °F
